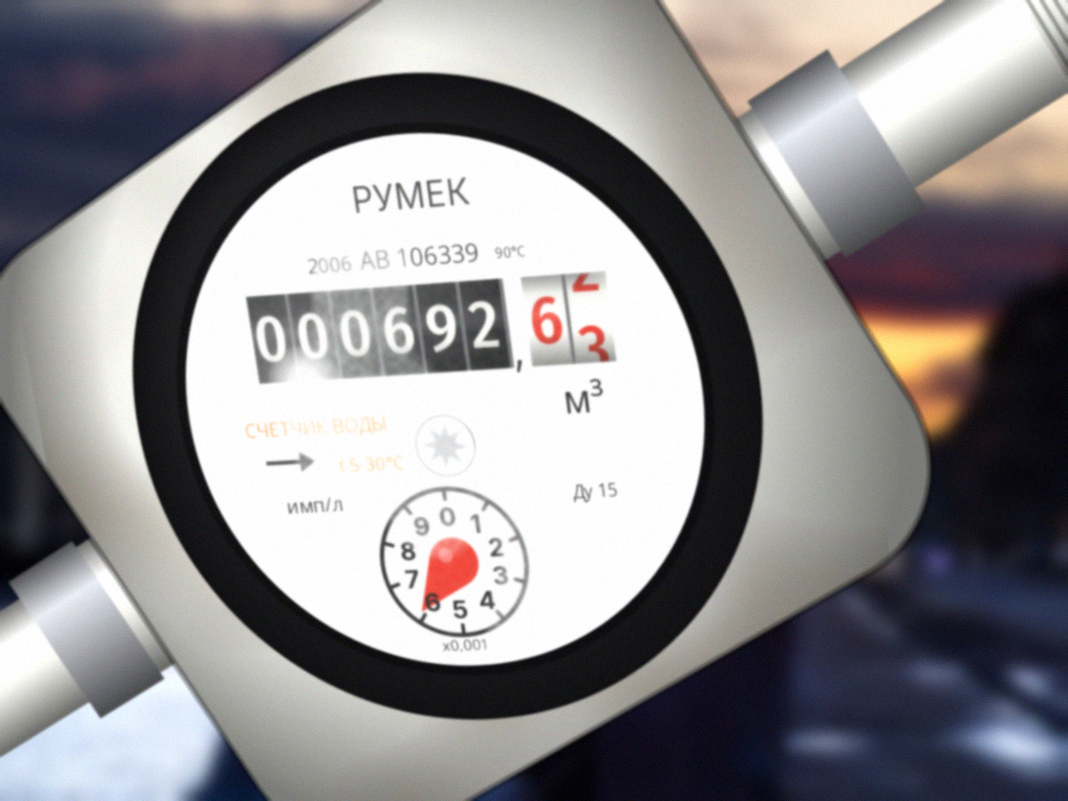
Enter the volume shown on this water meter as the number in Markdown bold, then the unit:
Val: **692.626** m³
